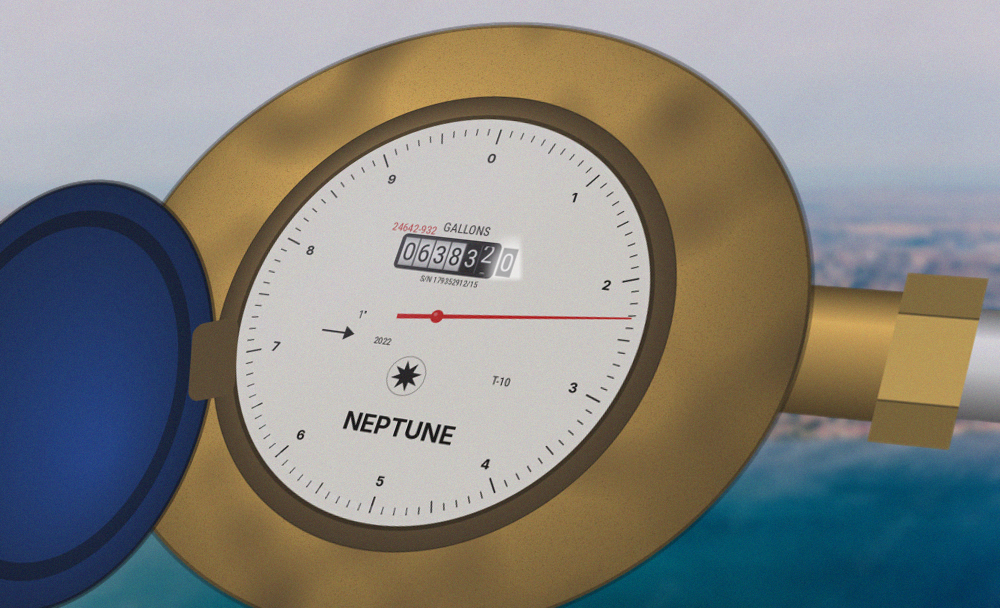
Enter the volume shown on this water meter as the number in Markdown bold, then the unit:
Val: **638322.3** gal
